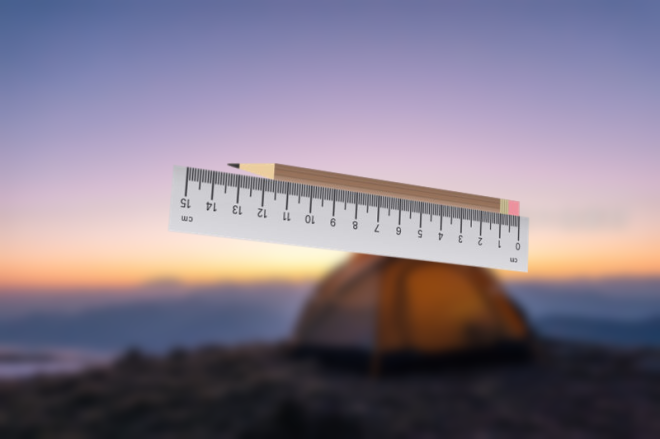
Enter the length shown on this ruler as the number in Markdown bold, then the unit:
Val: **13.5** cm
